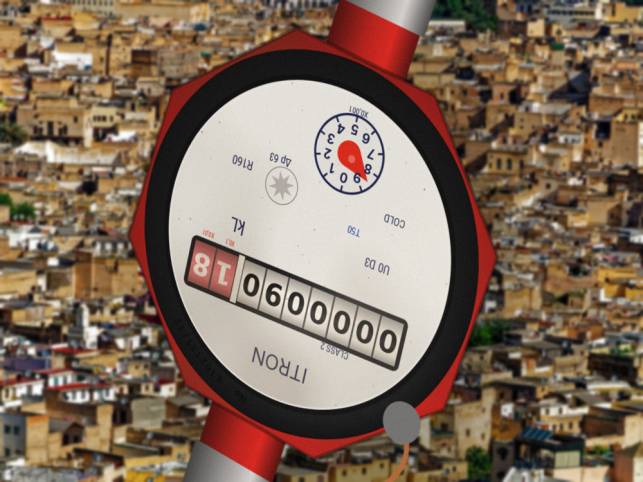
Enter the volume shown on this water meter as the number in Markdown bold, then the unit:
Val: **90.188** kL
